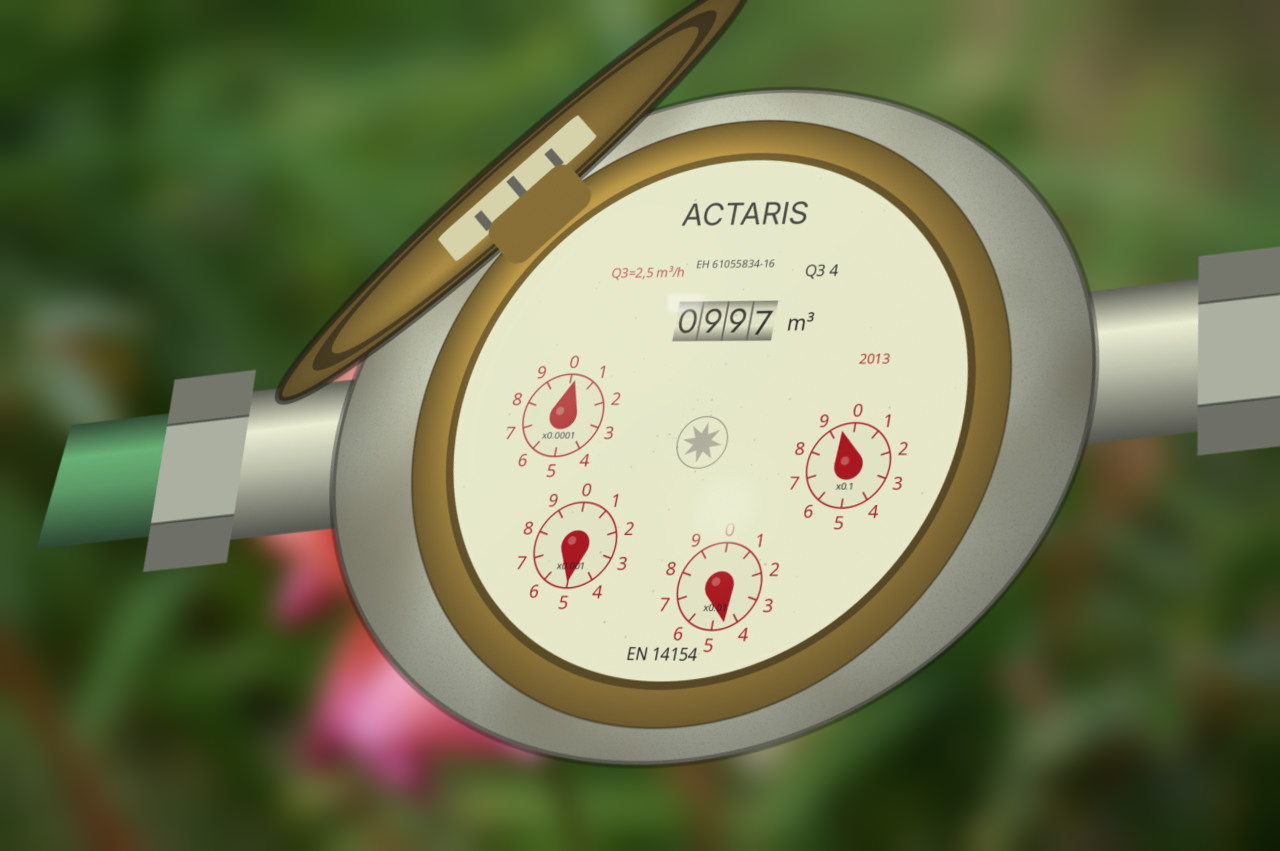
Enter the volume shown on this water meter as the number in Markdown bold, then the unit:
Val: **996.9450** m³
